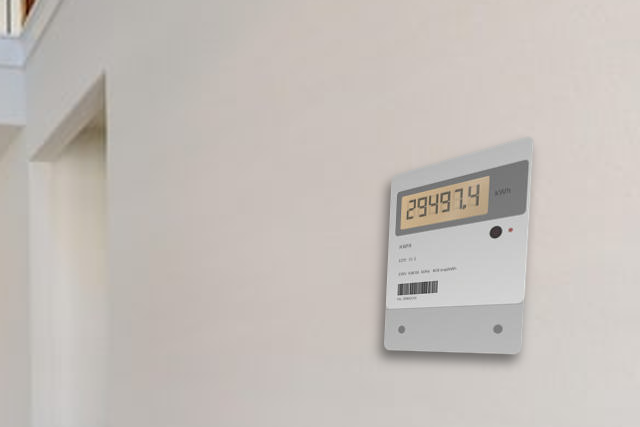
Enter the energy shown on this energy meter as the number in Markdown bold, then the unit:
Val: **29497.4** kWh
